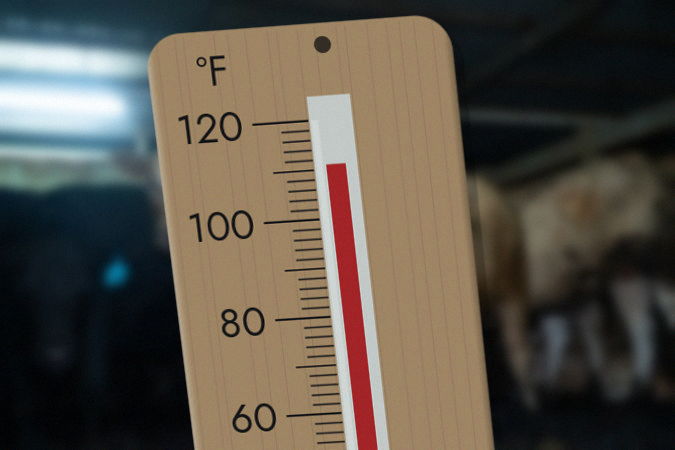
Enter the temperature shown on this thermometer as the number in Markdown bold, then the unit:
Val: **111** °F
